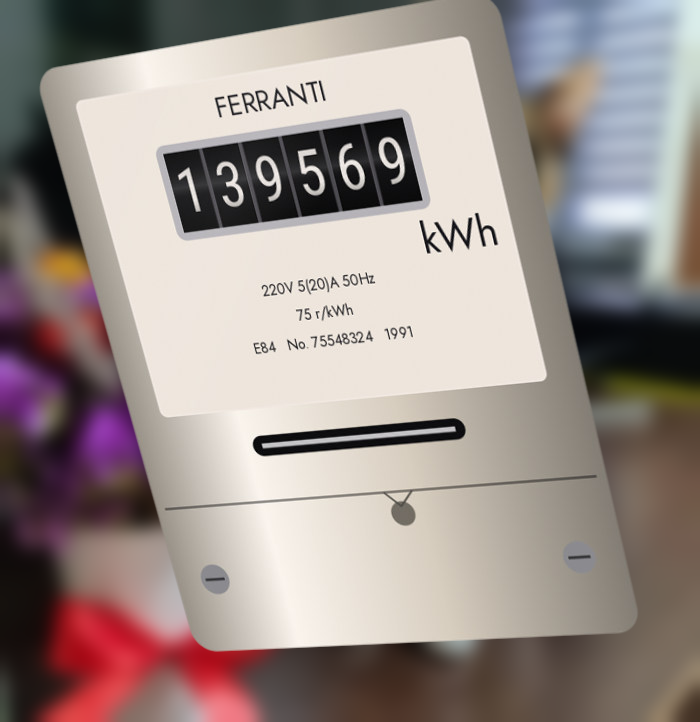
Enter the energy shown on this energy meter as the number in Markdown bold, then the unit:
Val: **139569** kWh
